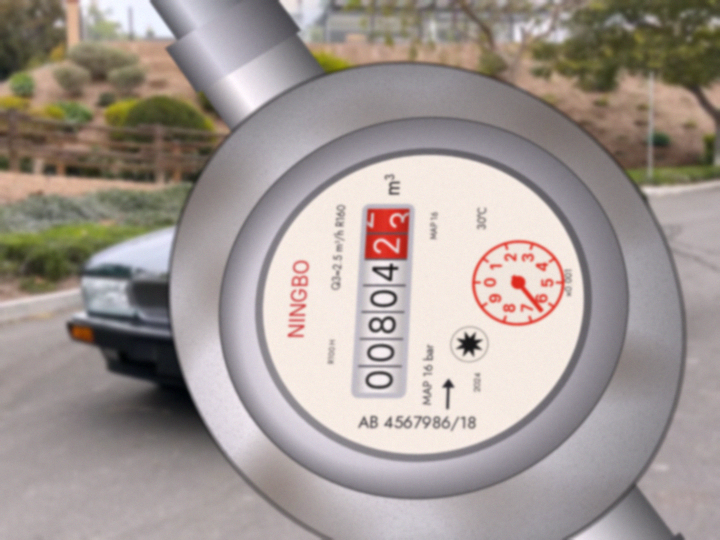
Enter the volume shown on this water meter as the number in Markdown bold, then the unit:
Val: **804.226** m³
